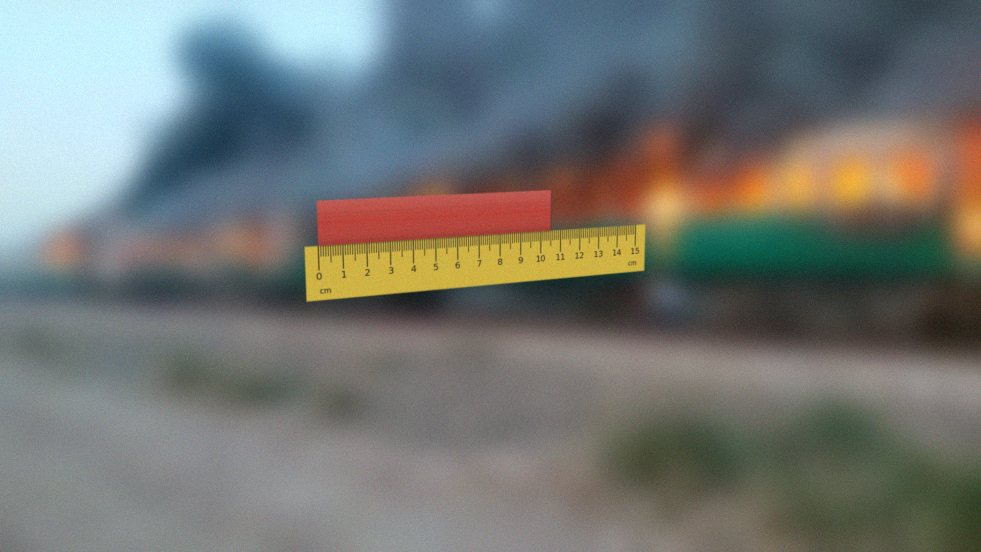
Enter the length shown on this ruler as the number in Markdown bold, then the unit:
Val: **10.5** cm
